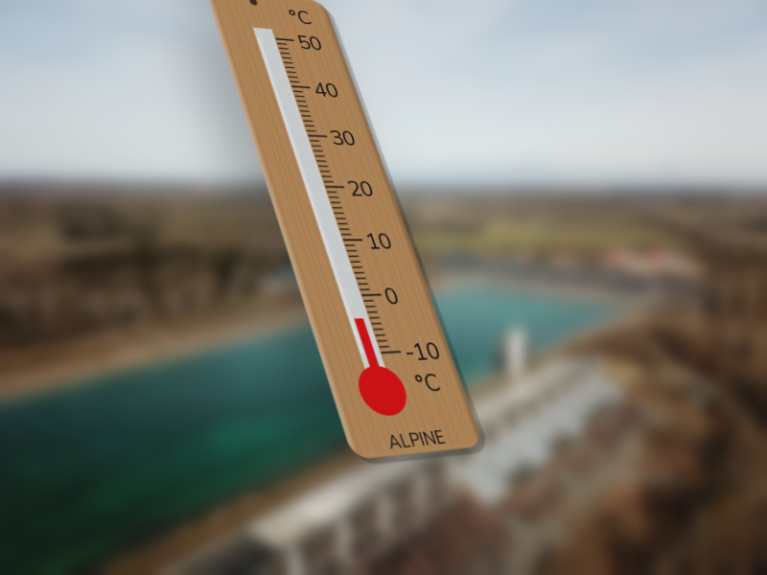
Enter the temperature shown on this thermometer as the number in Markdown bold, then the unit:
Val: **-4** °C
